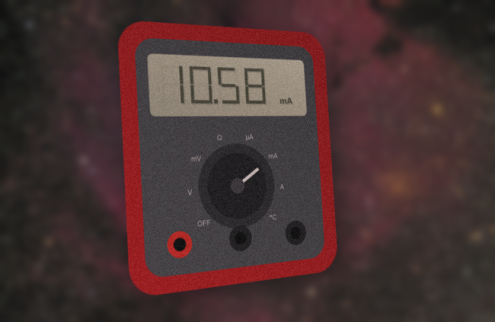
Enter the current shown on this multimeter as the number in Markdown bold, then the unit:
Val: **10.58** mA
